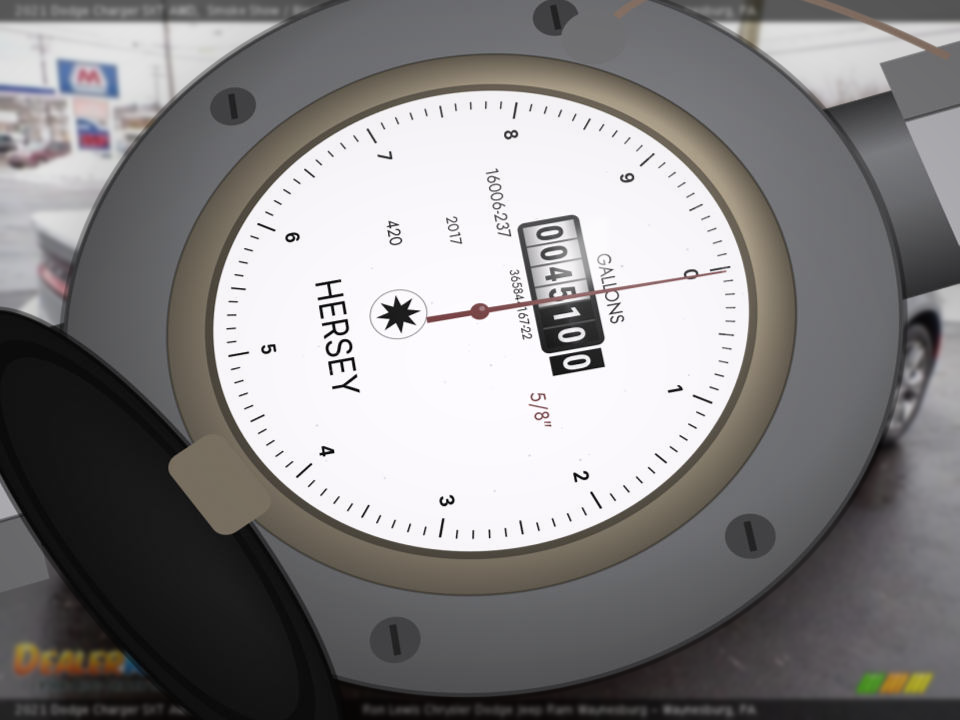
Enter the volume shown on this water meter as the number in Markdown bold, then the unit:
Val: **45100.0** gal
